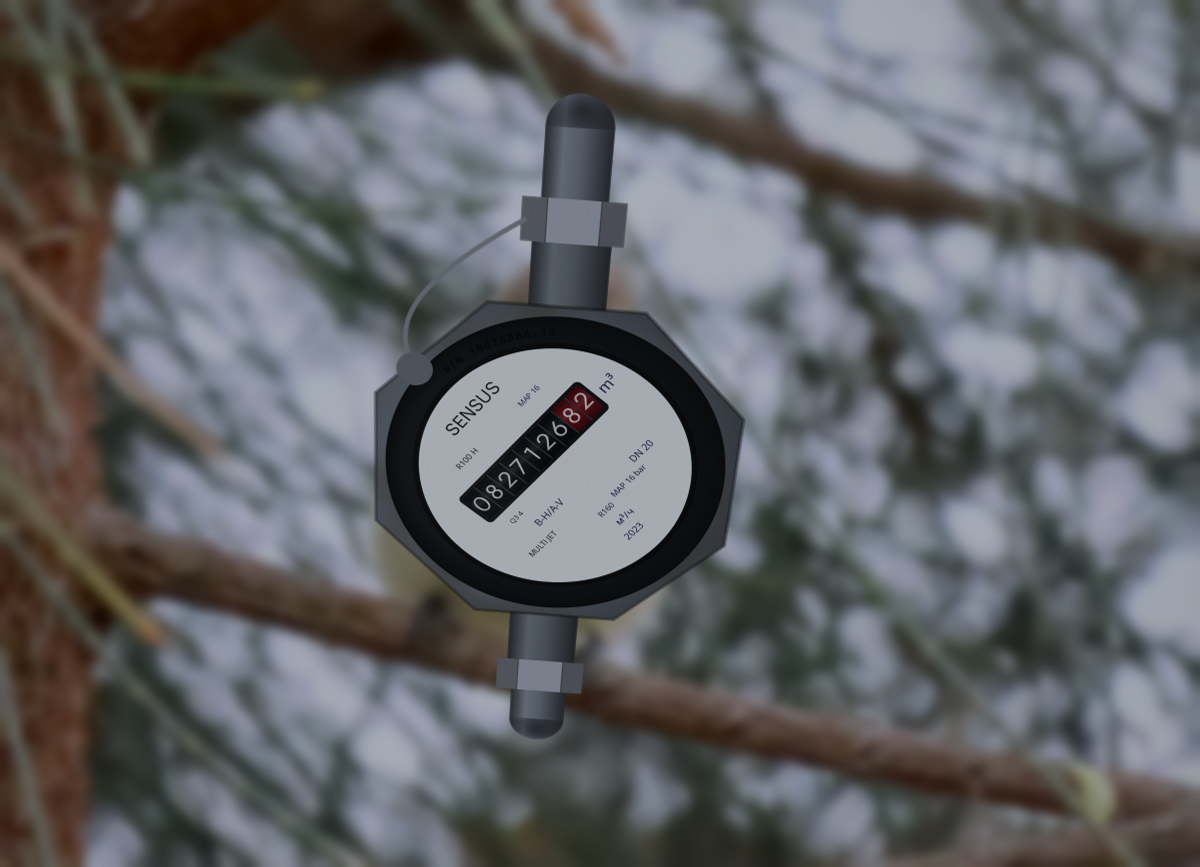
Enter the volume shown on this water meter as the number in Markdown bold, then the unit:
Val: **827126.82** m³
